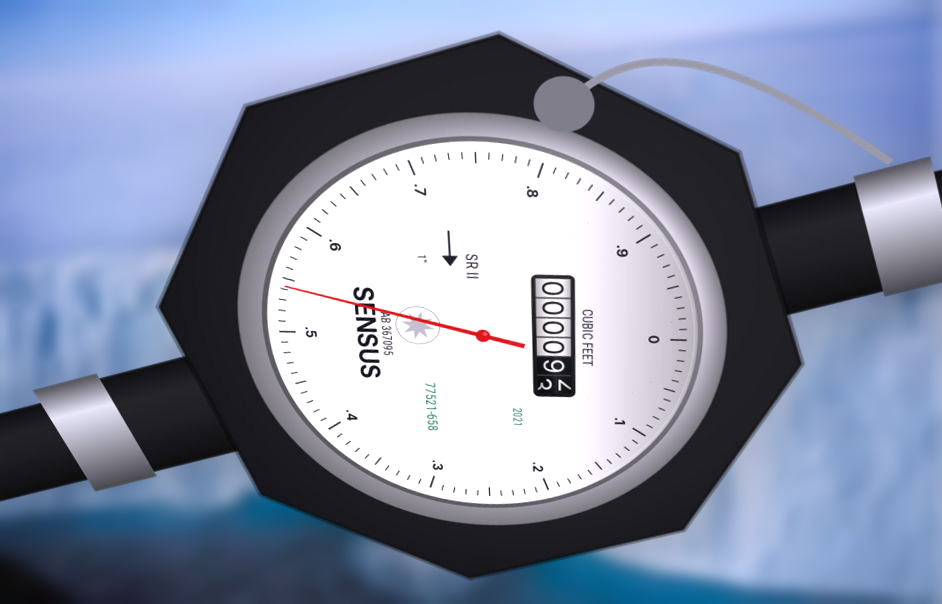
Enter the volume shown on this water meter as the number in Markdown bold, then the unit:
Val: **92.54** ft³
